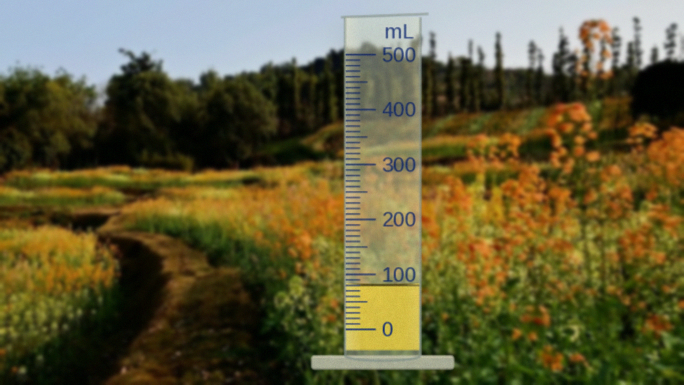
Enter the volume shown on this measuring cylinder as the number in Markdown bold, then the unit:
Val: **80** mL
